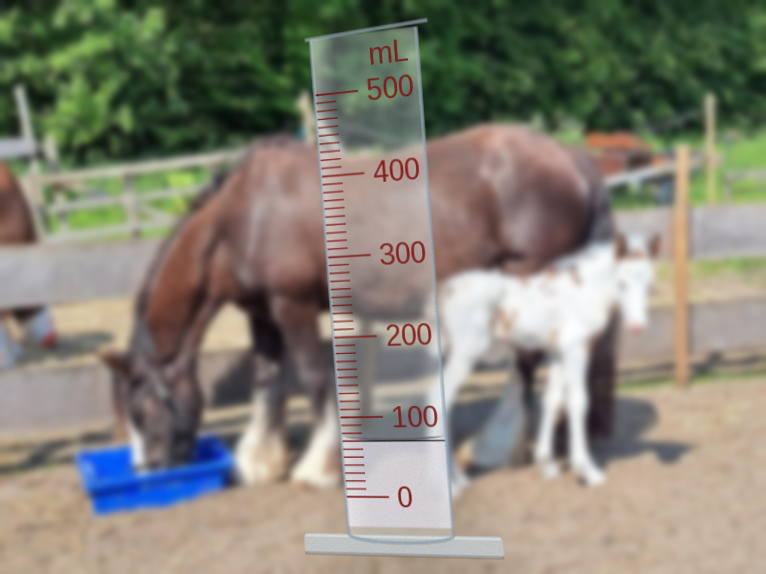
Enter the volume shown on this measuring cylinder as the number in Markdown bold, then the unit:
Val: **70** mL
